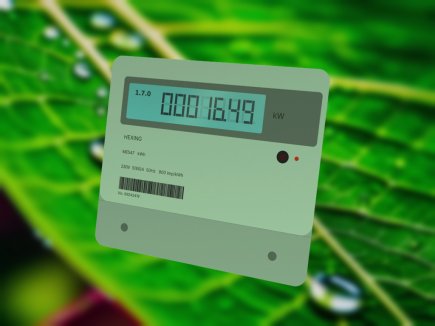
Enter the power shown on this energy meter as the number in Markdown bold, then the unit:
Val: **16.49** kW
